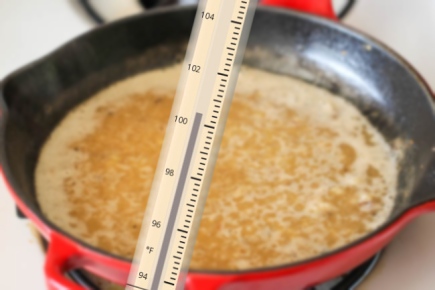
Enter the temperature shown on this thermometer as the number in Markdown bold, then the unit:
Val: **100.4** °F
